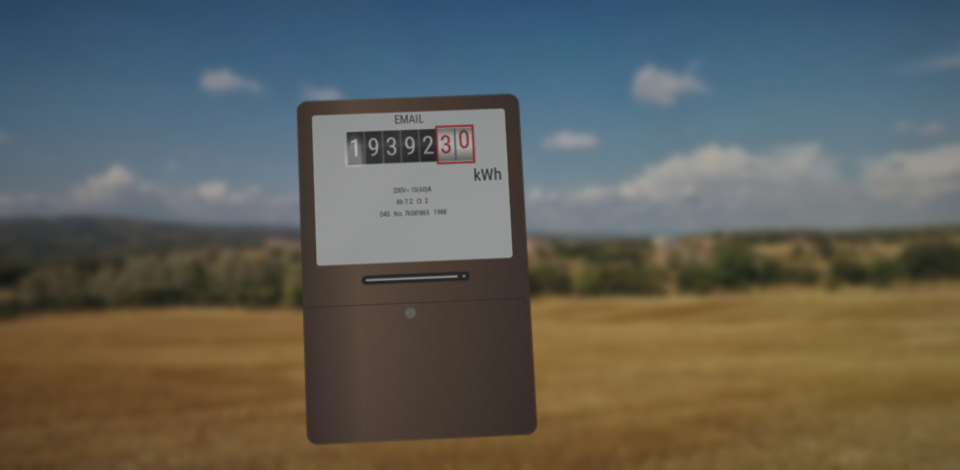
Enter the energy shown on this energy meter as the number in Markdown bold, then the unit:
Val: **19392.30** kWh
